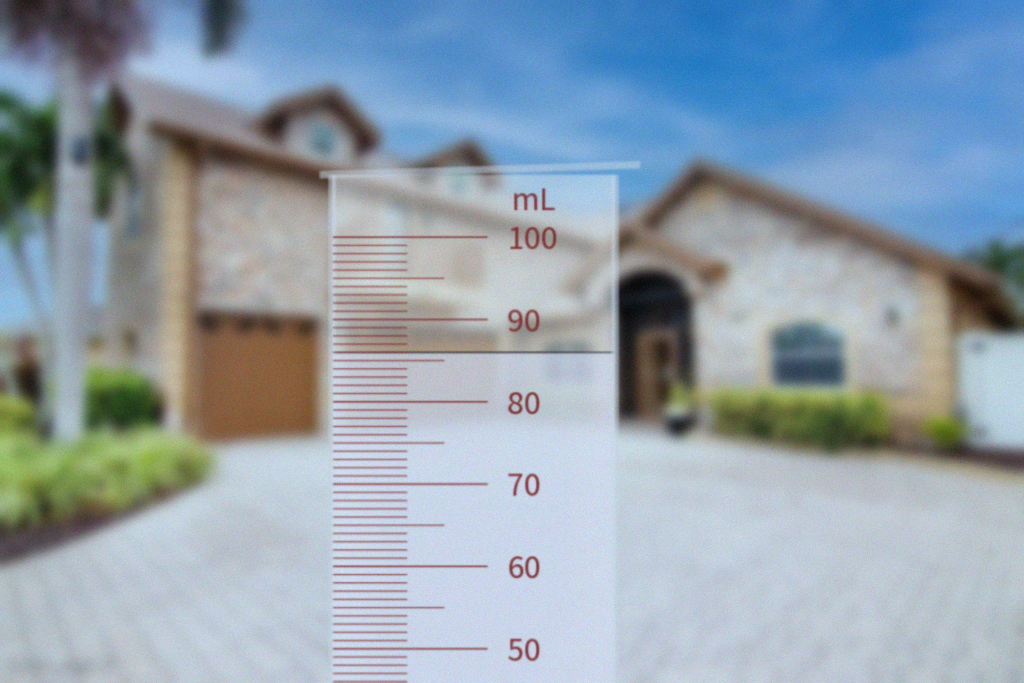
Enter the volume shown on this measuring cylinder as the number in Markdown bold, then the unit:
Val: **86** mL
